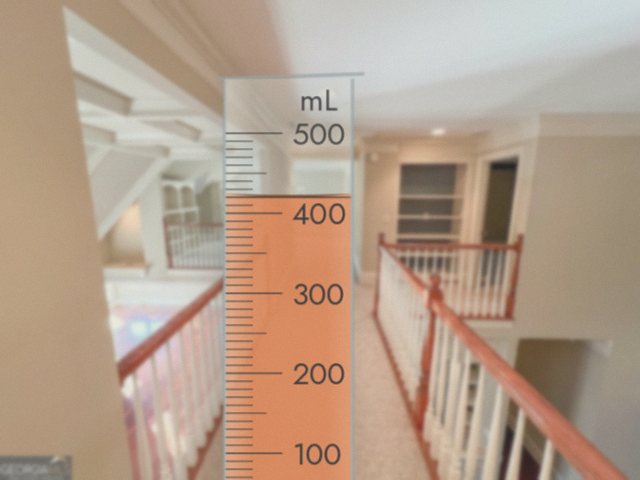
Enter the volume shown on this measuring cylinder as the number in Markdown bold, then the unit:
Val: **420** mL
